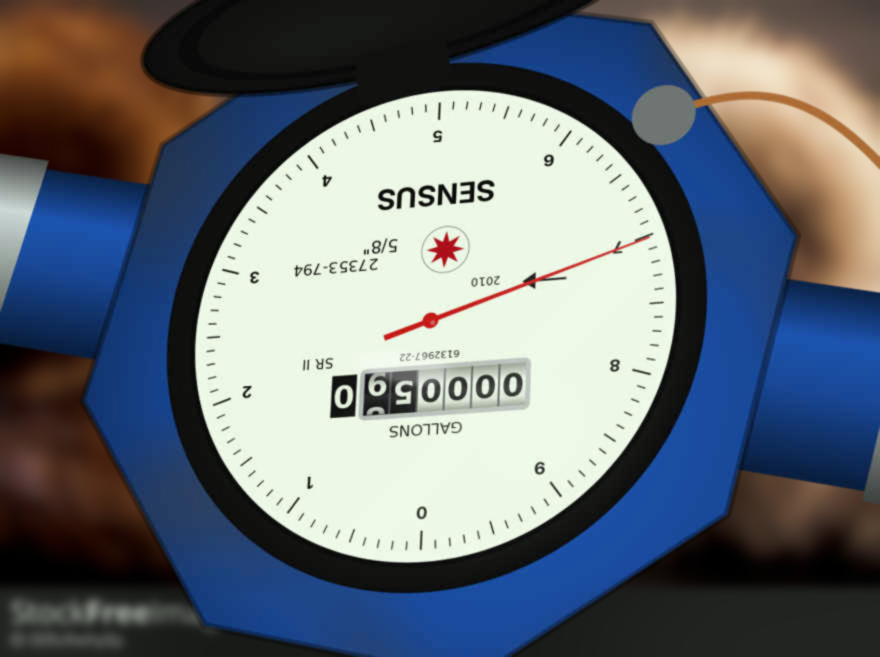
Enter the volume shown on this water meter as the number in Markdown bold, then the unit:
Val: **587.0** gal
